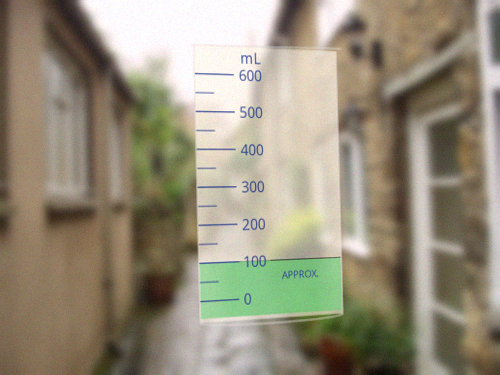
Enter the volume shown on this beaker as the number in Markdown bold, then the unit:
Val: **100** mL
